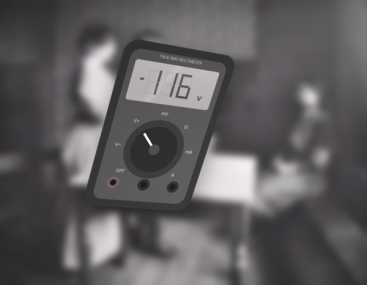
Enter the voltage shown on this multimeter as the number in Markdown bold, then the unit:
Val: **-116** V
